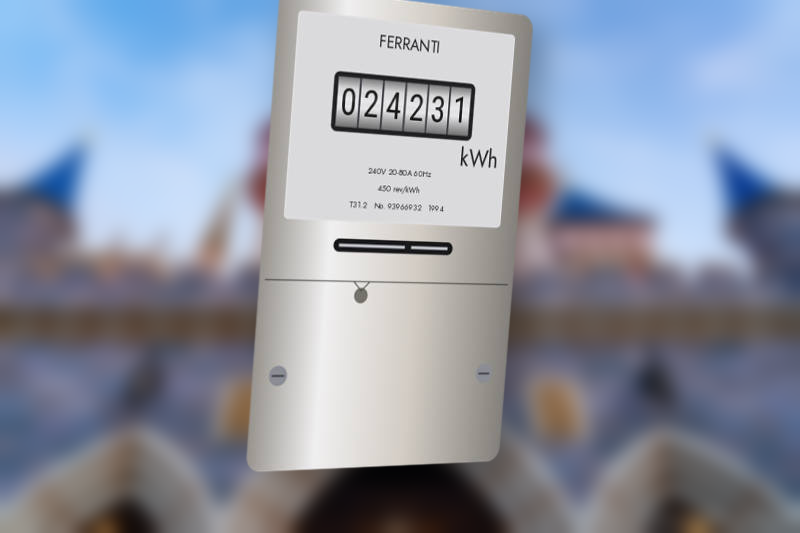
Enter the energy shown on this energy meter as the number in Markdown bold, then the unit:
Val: **24231** kWh
